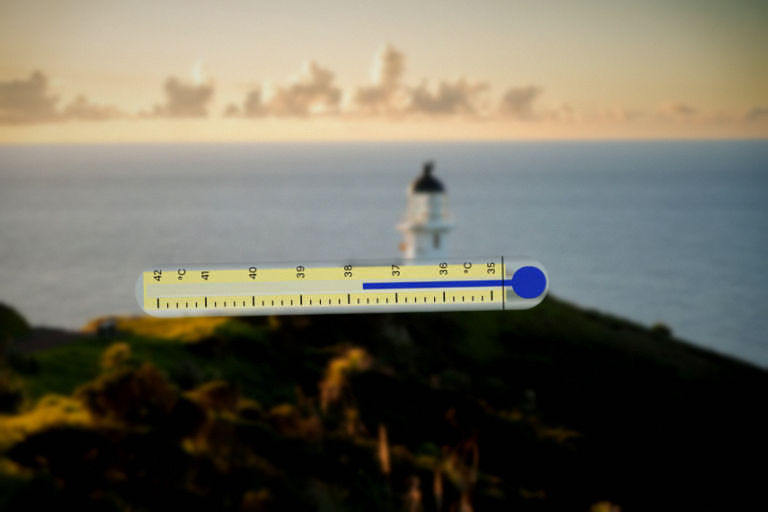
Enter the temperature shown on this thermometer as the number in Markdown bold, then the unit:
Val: **37.7** °C
